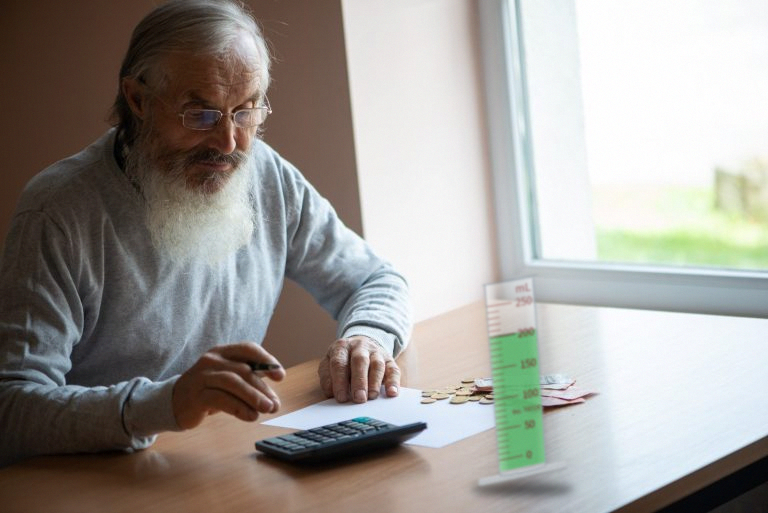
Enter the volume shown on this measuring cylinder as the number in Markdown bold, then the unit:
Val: **200** mL
